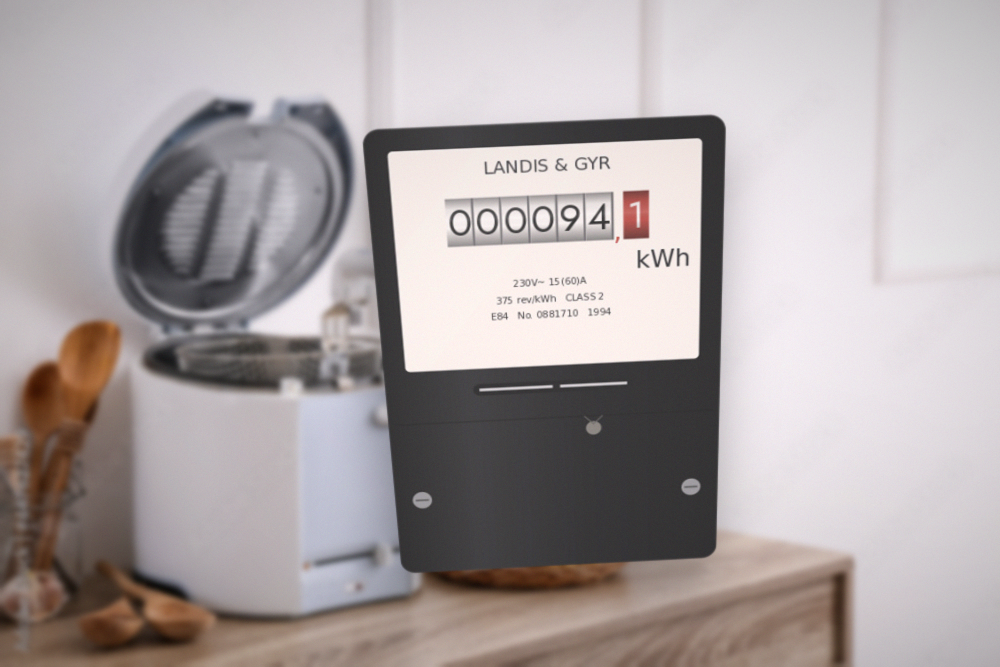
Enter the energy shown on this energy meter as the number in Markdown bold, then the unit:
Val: **94.1** kWh
